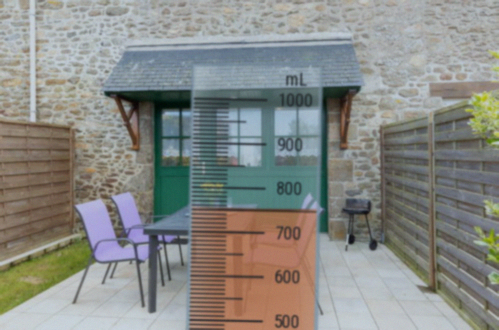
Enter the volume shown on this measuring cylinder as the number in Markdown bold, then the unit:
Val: **750** mL
